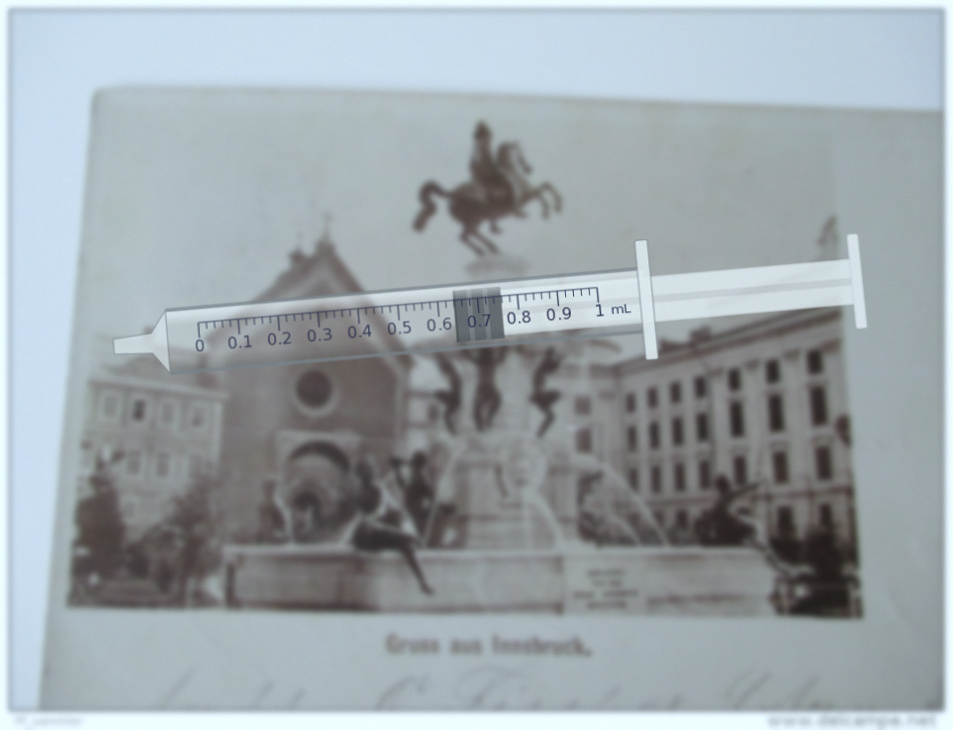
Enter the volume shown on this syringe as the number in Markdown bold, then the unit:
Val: **0.64** mL
